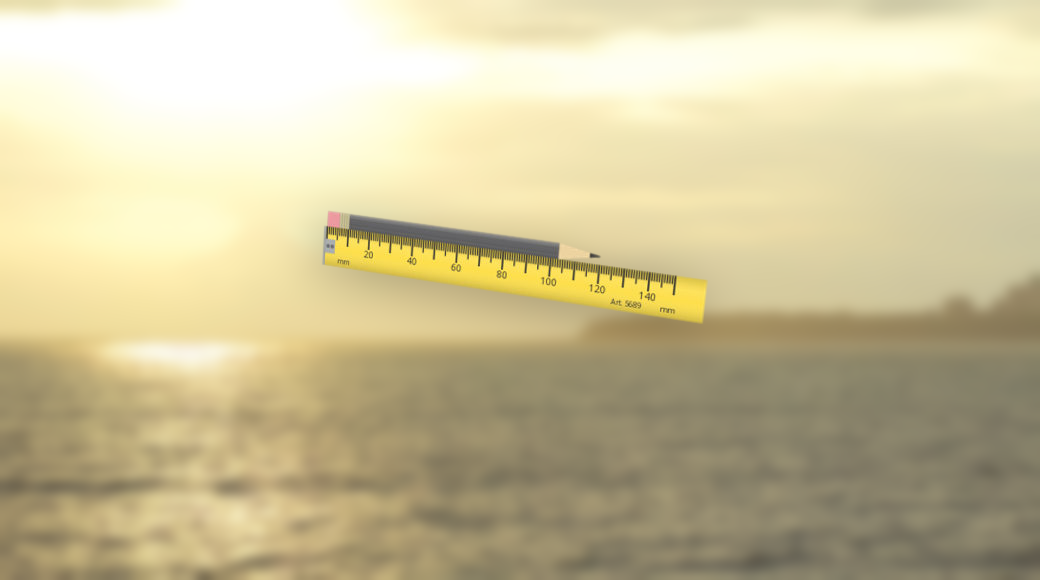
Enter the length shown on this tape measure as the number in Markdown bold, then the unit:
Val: **120** mm
